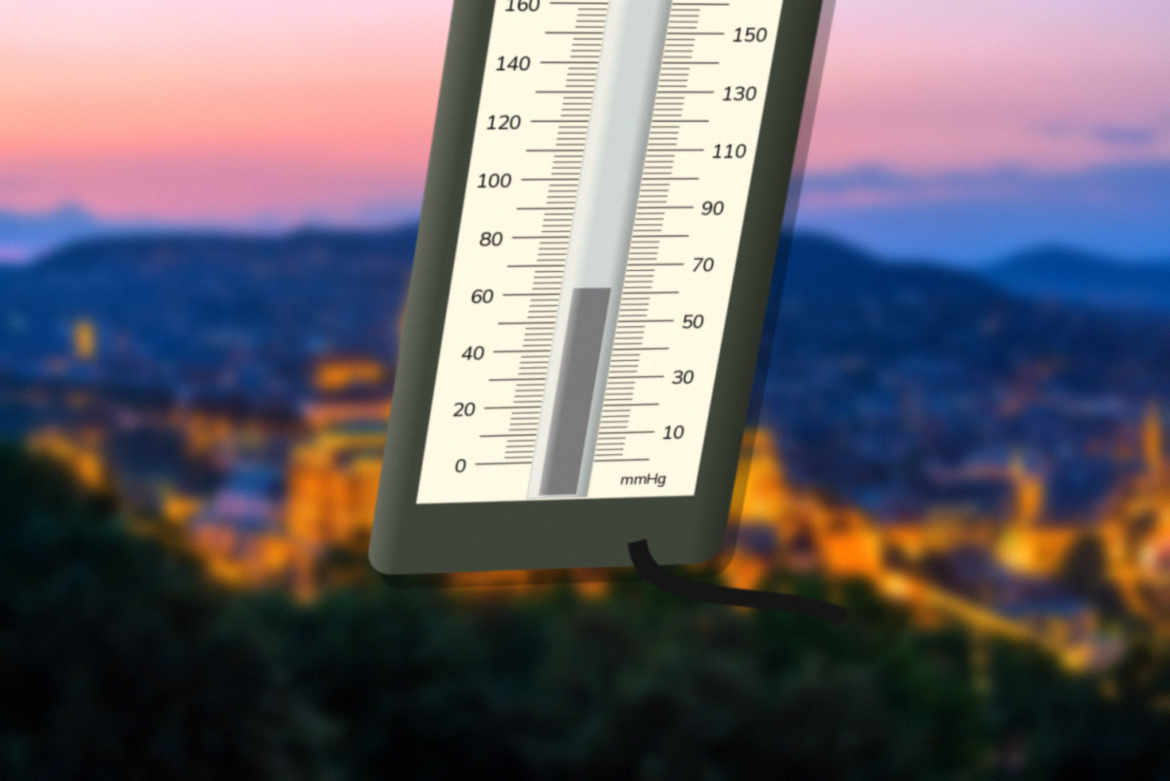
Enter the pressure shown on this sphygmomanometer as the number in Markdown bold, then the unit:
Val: **62** mmHg
